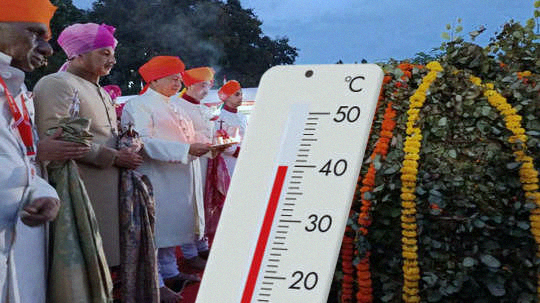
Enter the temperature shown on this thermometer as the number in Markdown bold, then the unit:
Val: **40** °C
